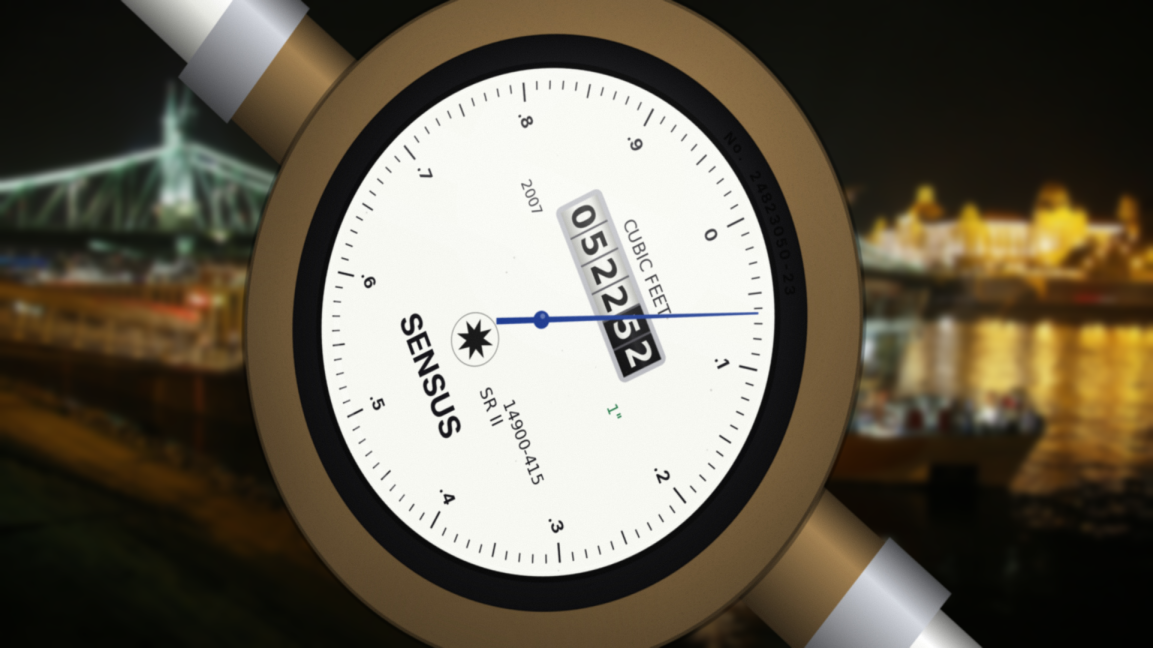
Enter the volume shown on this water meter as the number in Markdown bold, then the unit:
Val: **52252.06** ft³
